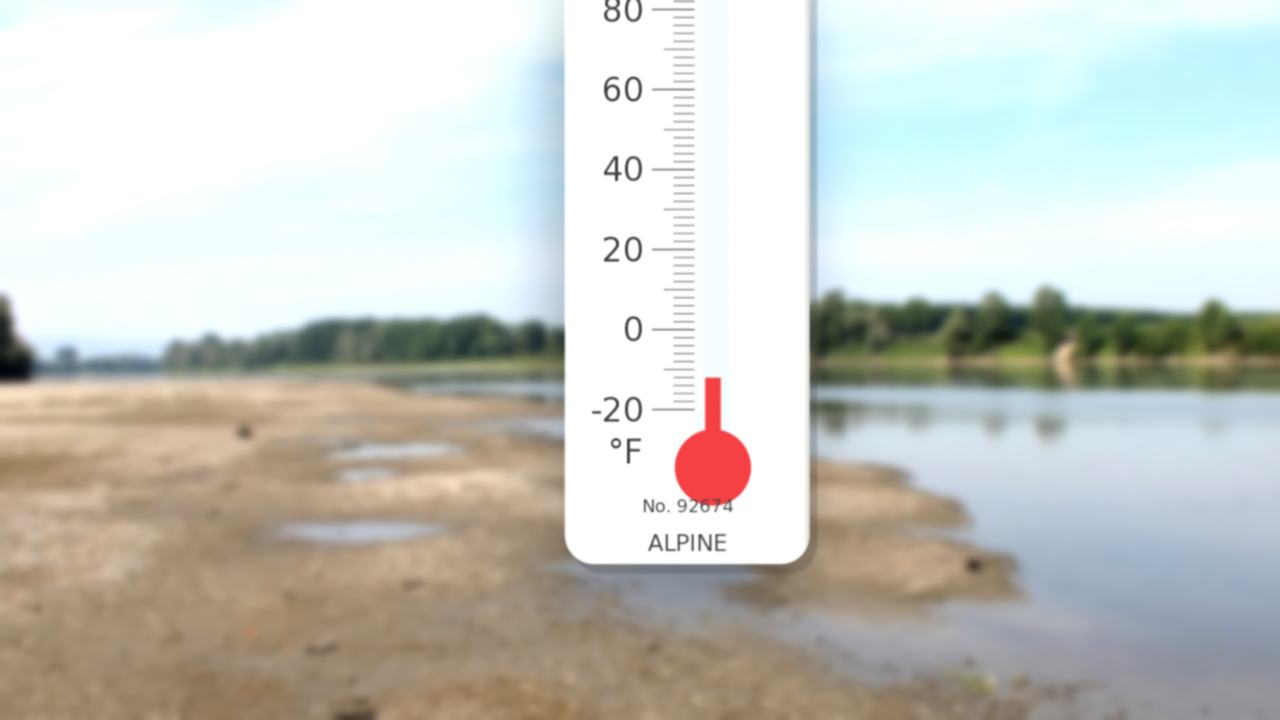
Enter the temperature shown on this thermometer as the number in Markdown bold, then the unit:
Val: **-12** °F
